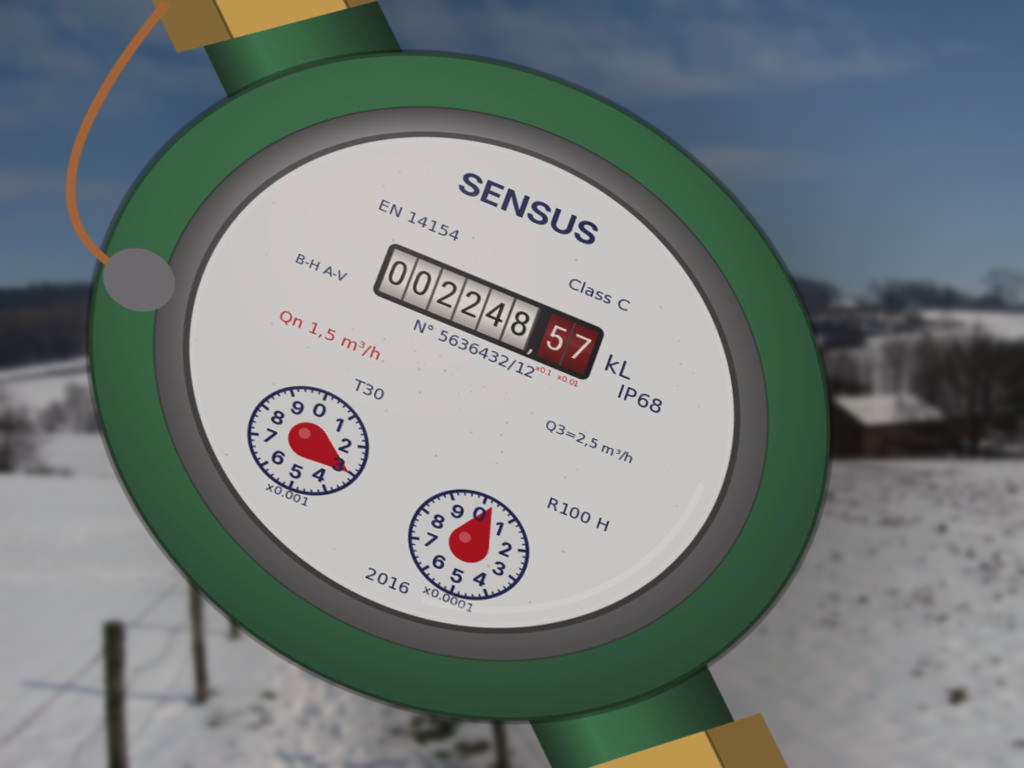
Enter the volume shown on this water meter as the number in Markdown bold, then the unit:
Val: **2248.5730** kL
